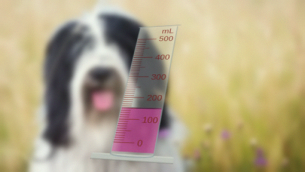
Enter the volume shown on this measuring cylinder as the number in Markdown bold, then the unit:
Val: **150** mL
